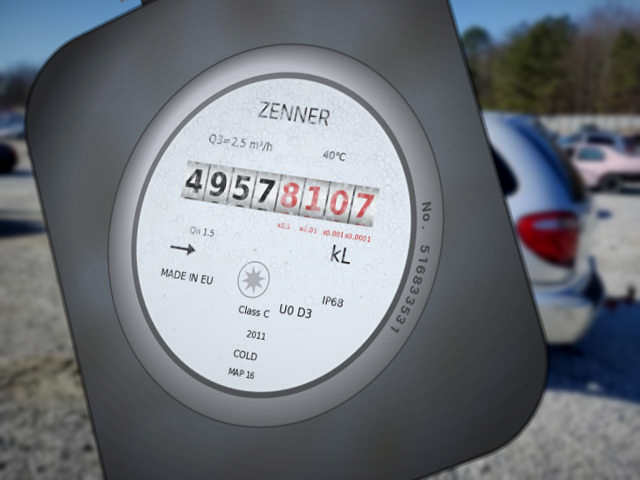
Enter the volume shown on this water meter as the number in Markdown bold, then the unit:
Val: **4957.8107** kL
